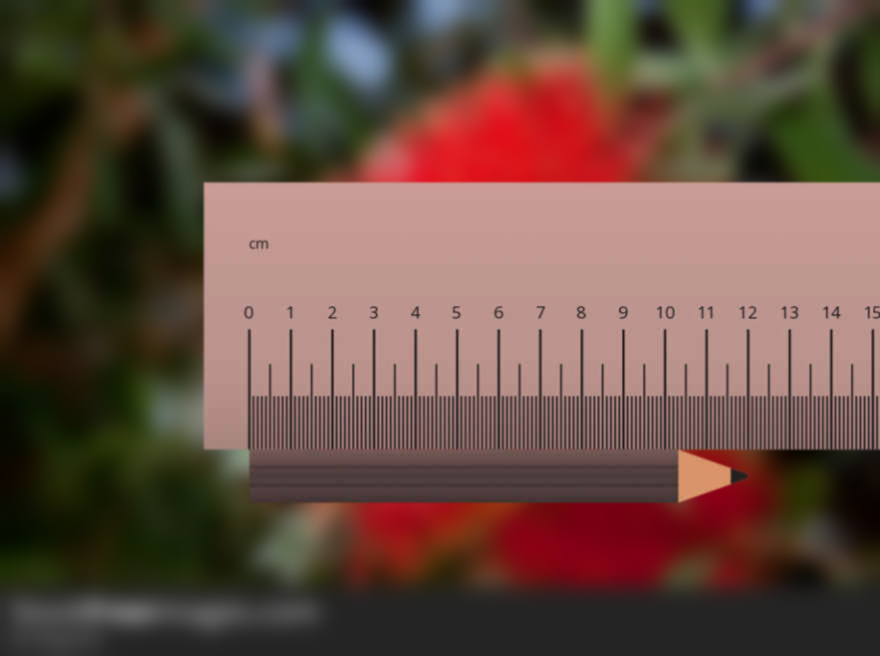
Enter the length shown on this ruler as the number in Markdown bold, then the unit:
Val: **12** cm
